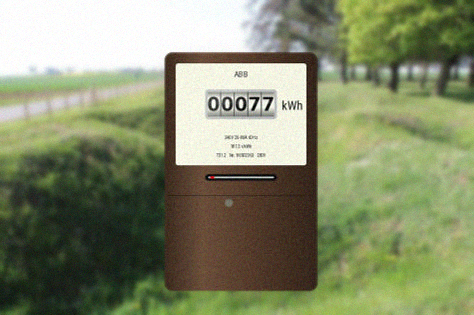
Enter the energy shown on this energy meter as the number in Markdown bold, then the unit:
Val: **77** kWh
